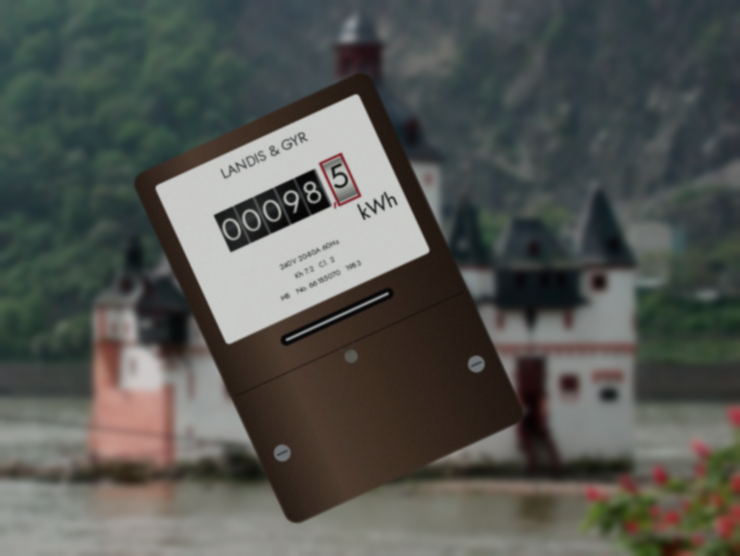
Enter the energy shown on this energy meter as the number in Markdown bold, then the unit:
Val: **98.5** kWh
